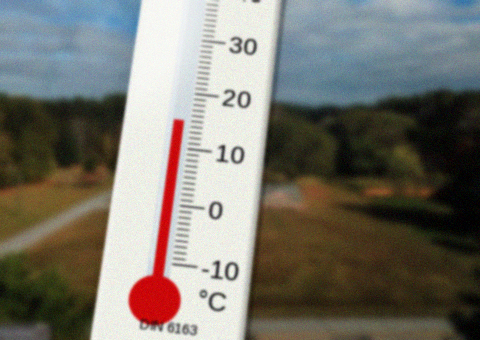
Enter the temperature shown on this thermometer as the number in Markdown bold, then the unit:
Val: **15** °C
